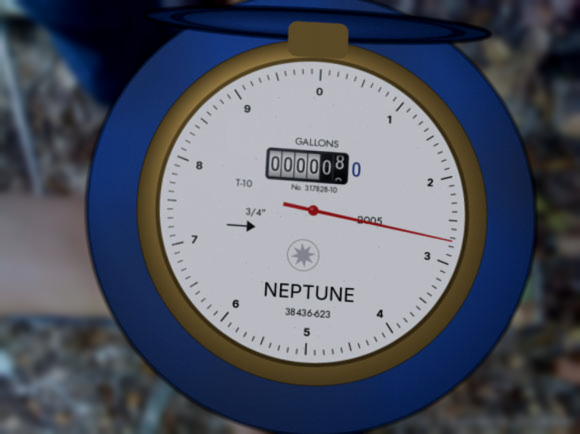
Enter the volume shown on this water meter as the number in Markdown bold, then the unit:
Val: **82.7** gal
